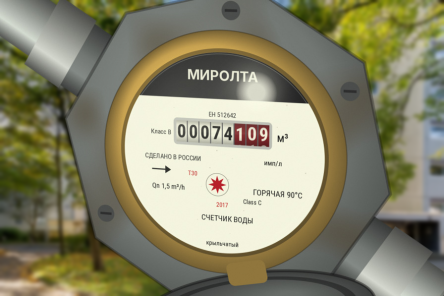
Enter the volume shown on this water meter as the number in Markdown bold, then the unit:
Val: **74.109** m³
